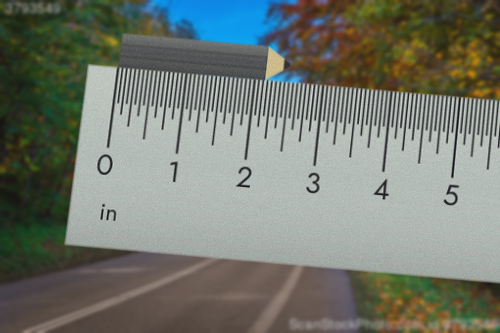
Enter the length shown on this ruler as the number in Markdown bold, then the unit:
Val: **2.5** in
